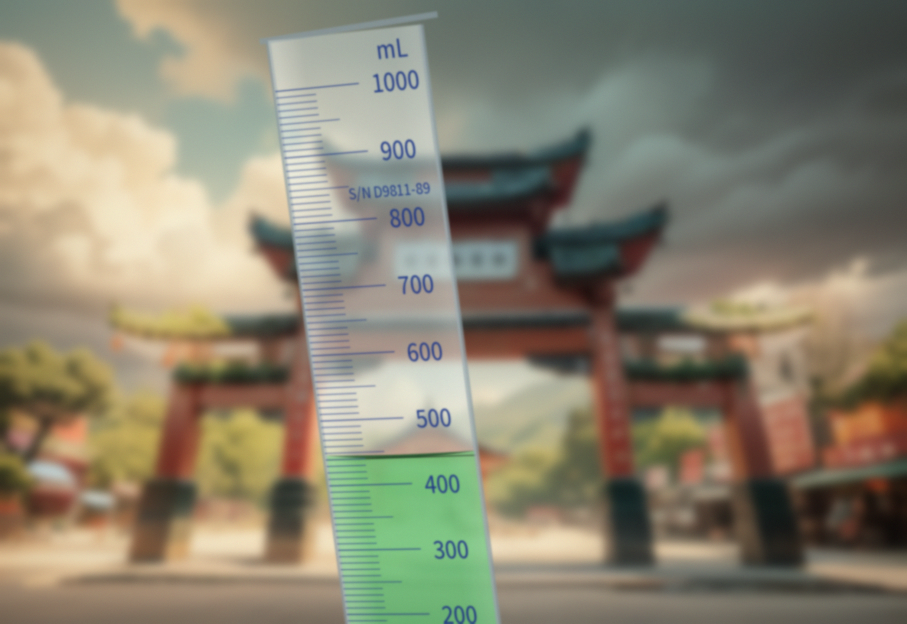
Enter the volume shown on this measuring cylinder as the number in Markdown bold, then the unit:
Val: **440** mL
